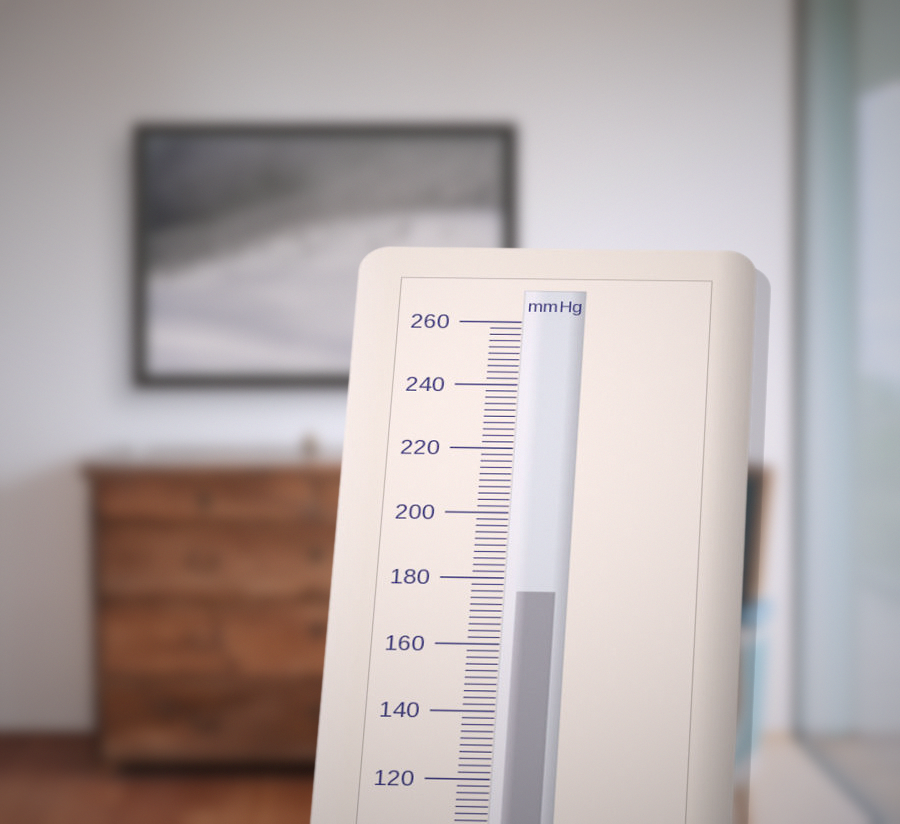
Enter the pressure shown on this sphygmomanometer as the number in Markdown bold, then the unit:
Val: **176** mmHg
